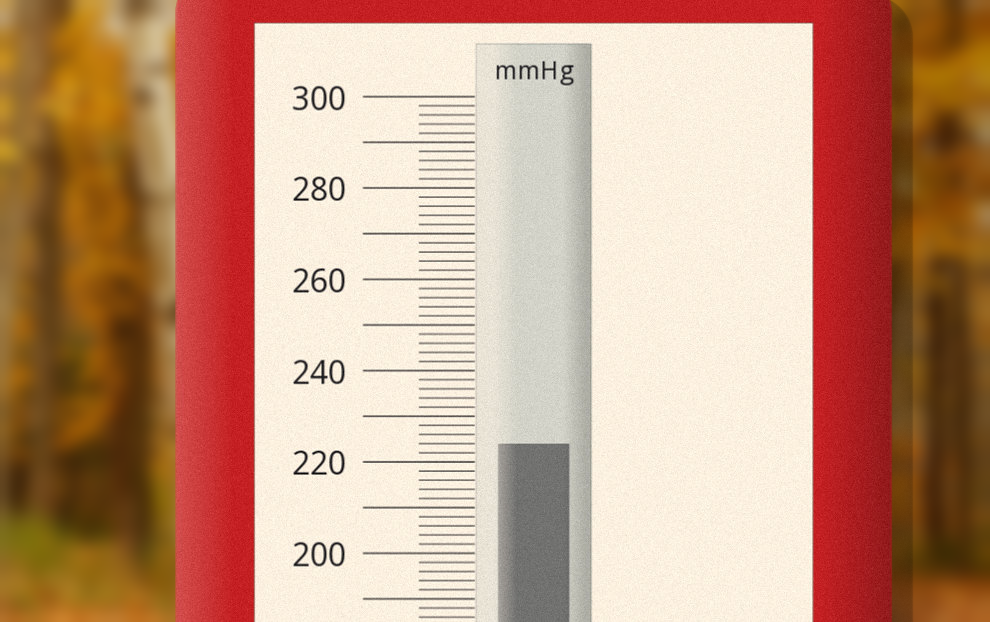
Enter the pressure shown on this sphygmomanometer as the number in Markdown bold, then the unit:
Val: **224** mmHg
